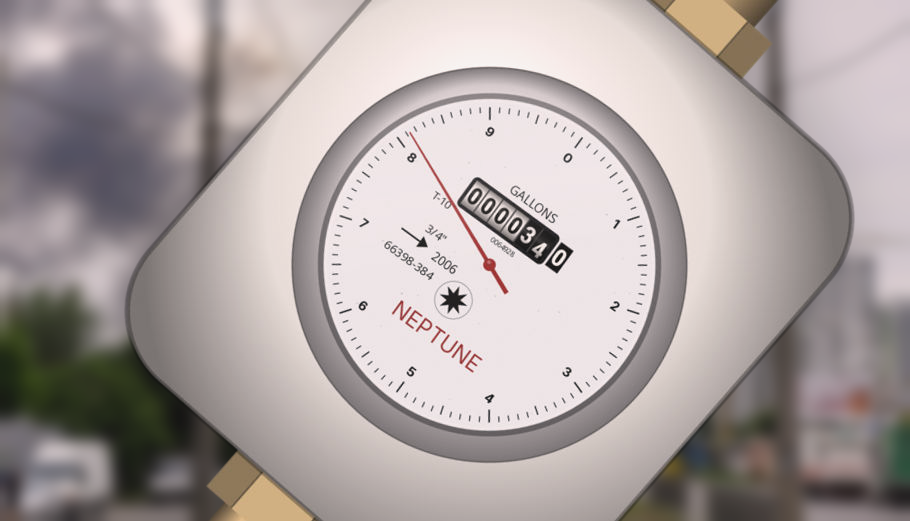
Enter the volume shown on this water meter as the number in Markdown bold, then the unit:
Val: **338.1** gal
